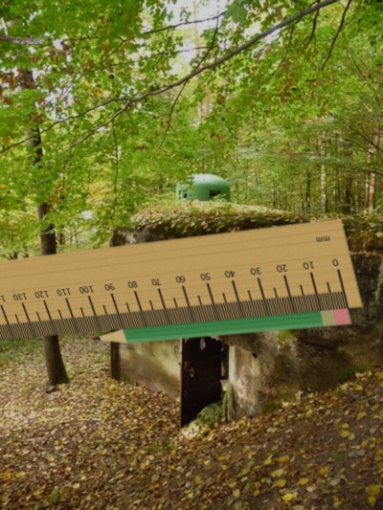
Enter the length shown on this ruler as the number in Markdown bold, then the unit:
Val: **105** mm
